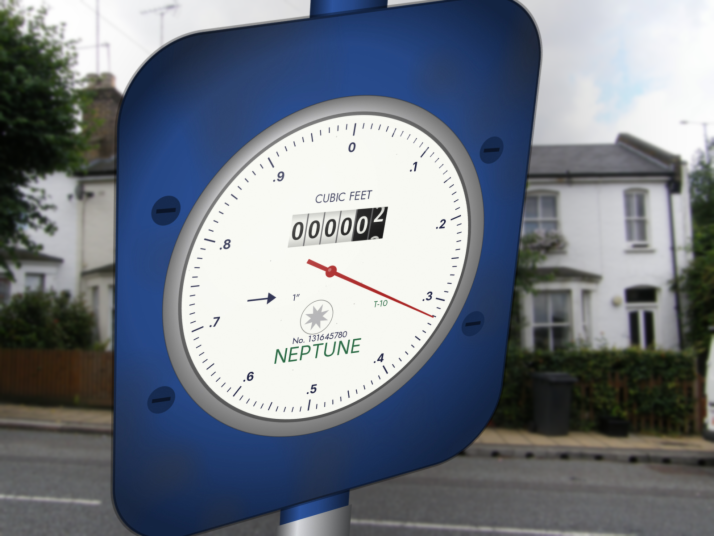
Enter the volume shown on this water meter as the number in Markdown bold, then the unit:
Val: **2.32** ft³
